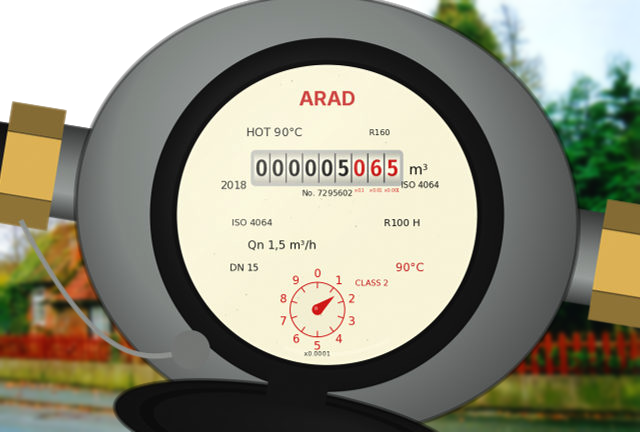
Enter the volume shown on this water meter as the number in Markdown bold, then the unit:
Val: **5.0651** m³
